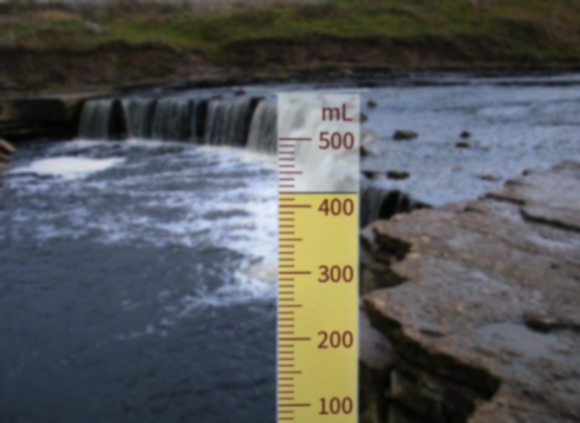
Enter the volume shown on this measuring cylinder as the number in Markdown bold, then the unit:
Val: **420** mL
